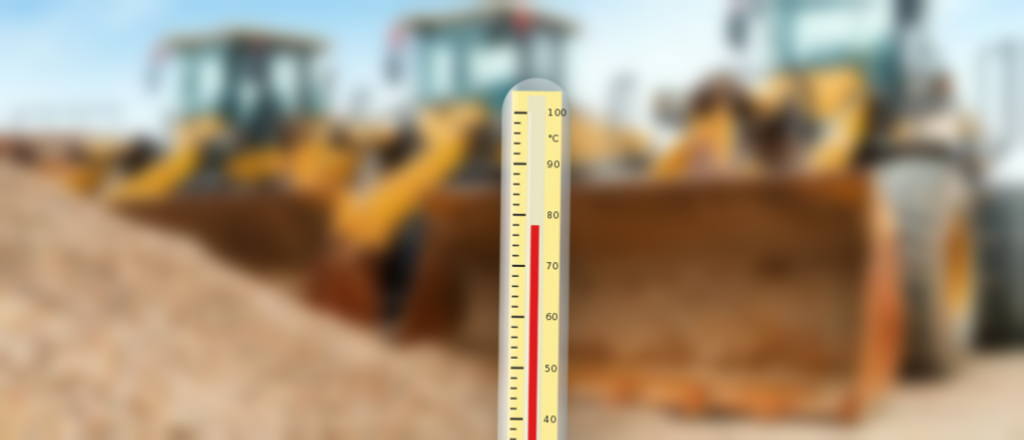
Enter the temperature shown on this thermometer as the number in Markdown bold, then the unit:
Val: **78** °C
